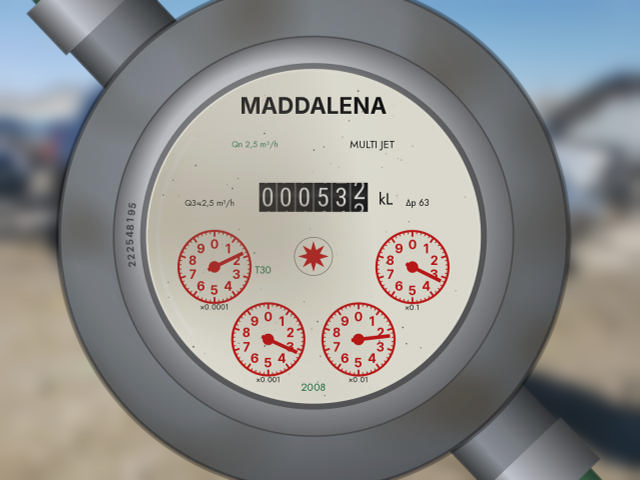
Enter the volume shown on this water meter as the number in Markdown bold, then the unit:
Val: **532.3231** kL
